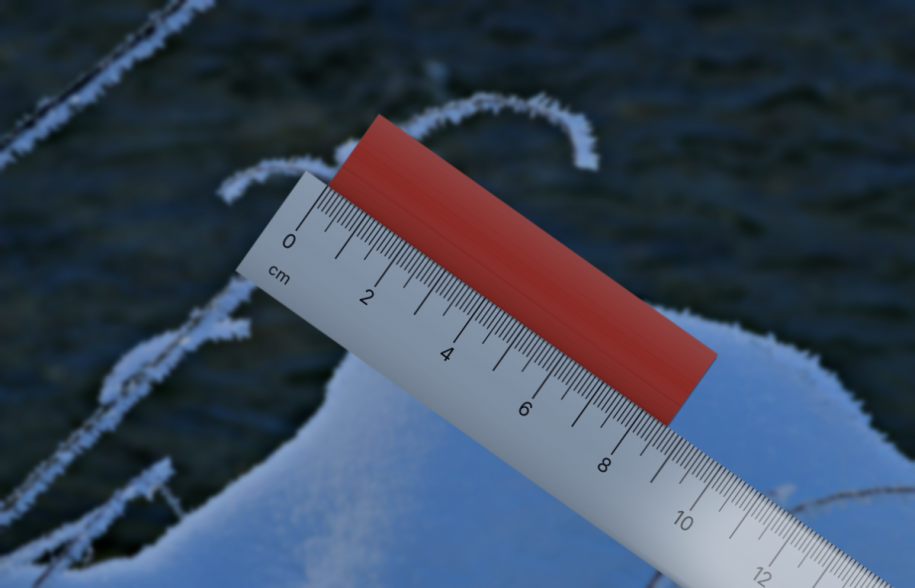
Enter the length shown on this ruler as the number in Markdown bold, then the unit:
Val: **8.6** cm
